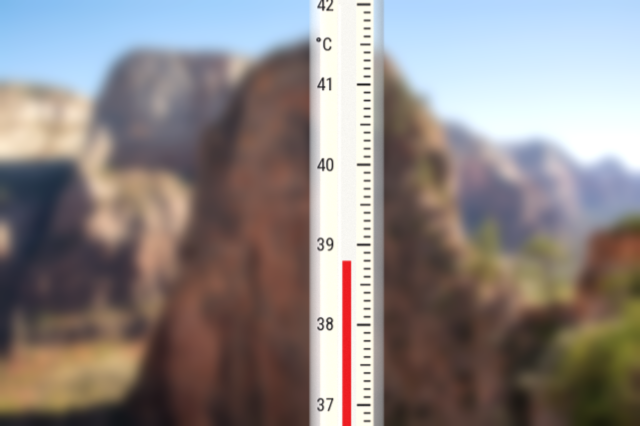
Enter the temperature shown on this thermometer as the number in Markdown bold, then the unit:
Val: **38.8** °C
